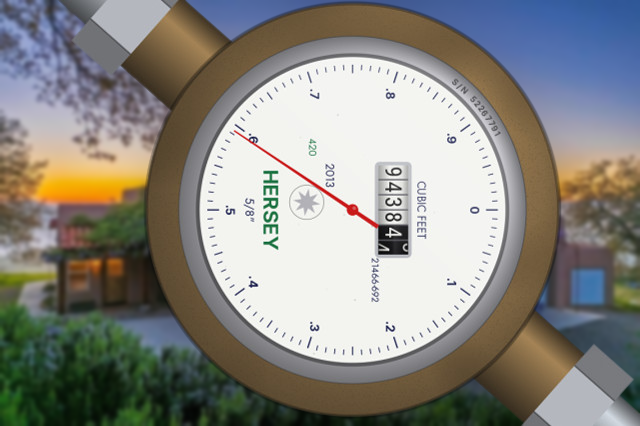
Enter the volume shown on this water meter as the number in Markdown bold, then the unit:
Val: **943843.59** ft³
